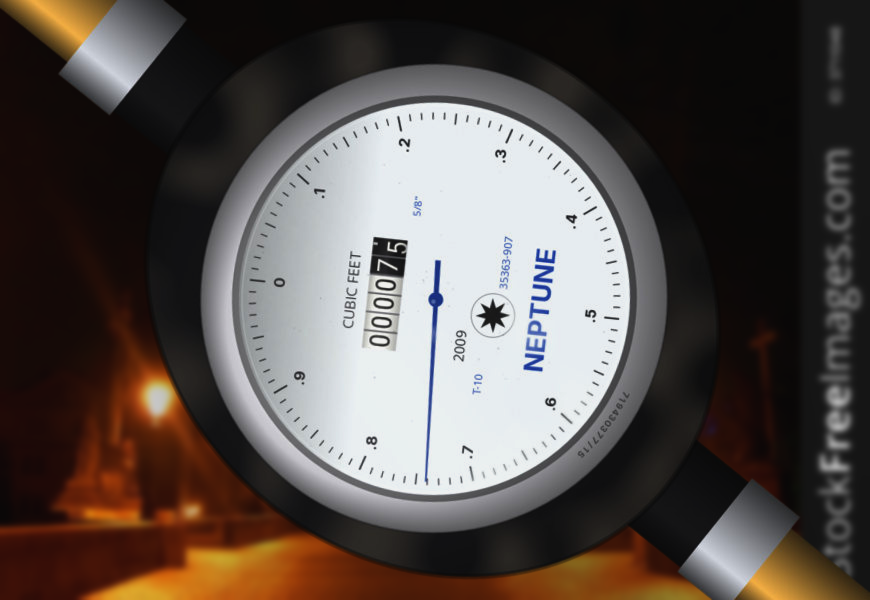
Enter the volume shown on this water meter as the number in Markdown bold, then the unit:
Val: **74.74** ft³
